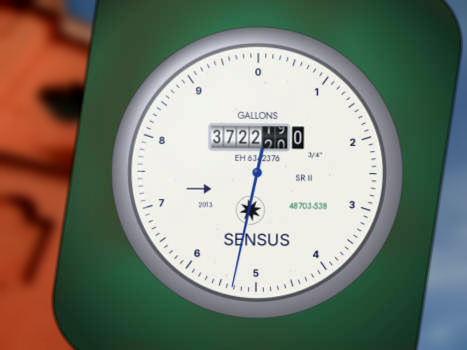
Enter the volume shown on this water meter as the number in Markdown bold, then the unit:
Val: **3722195.3** gal
